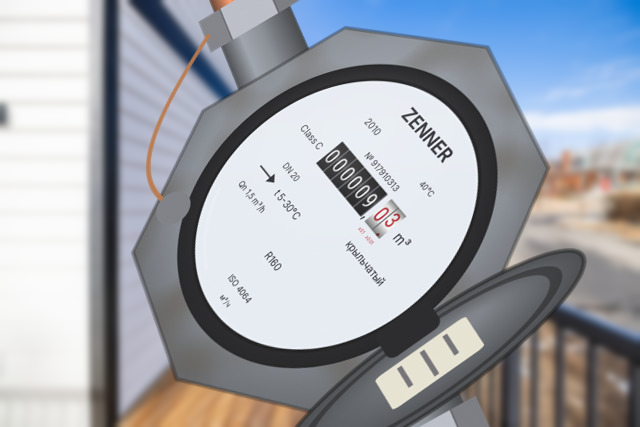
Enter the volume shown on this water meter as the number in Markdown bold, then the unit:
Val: **9.03** m³
